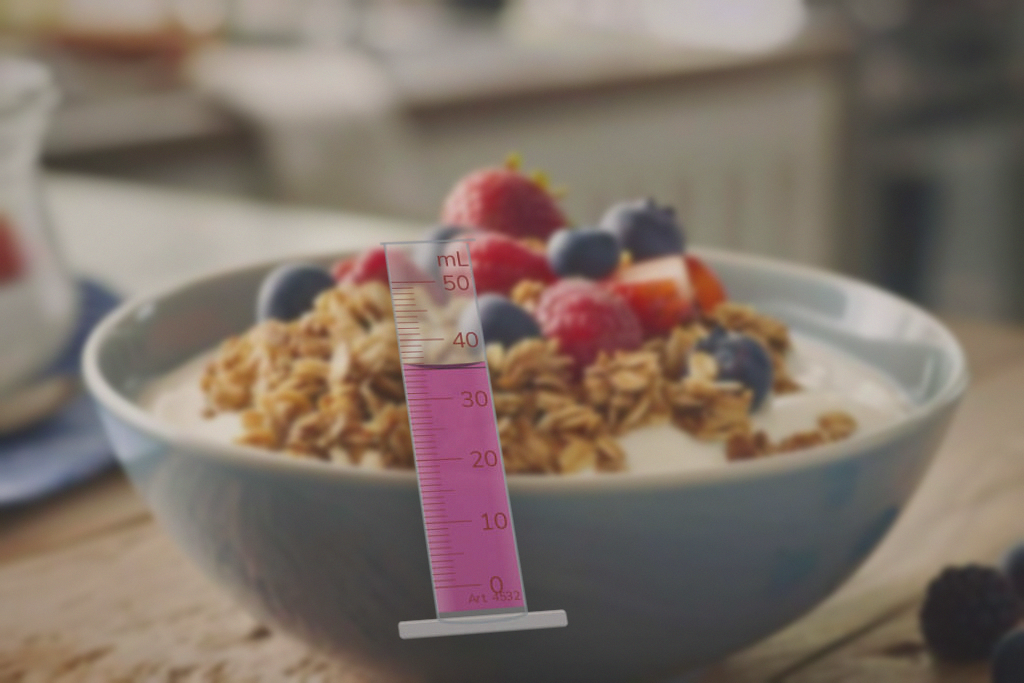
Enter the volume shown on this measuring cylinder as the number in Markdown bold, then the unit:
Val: **35** mL
